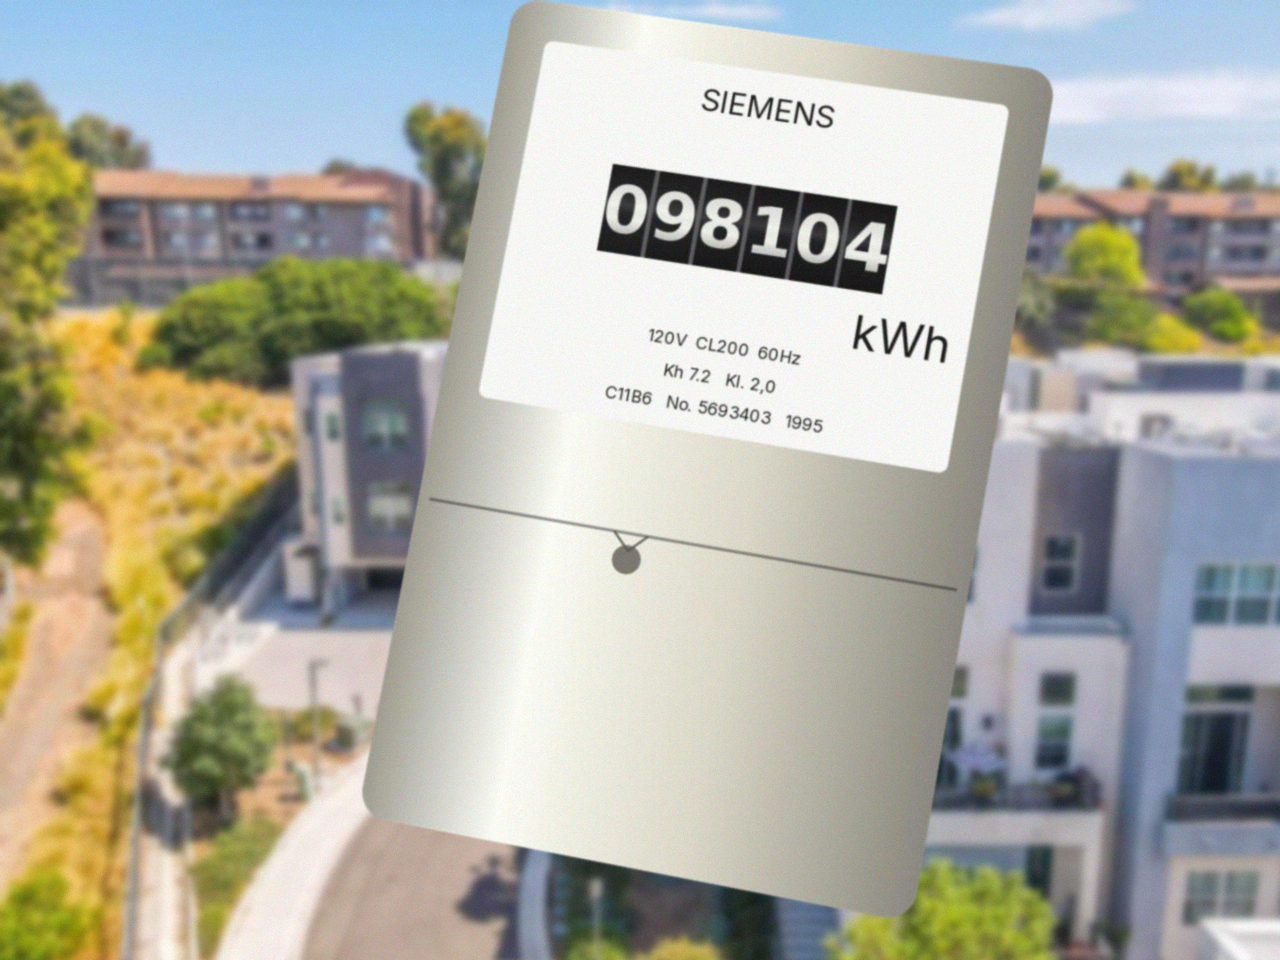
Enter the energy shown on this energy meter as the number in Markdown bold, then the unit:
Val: **98104** kWh
